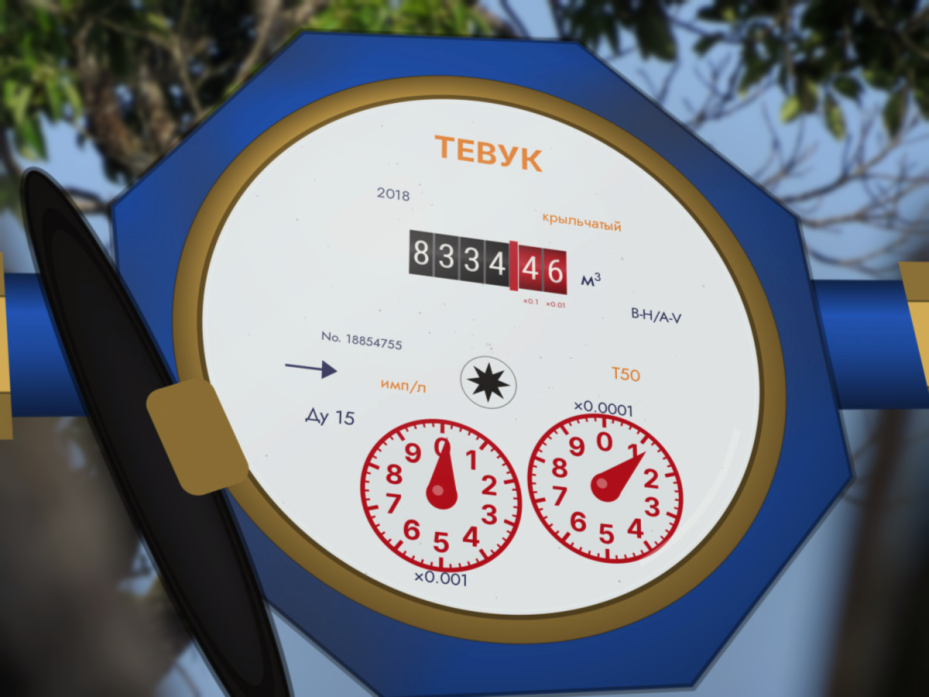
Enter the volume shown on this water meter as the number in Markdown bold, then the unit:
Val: **8334.4601** m³
